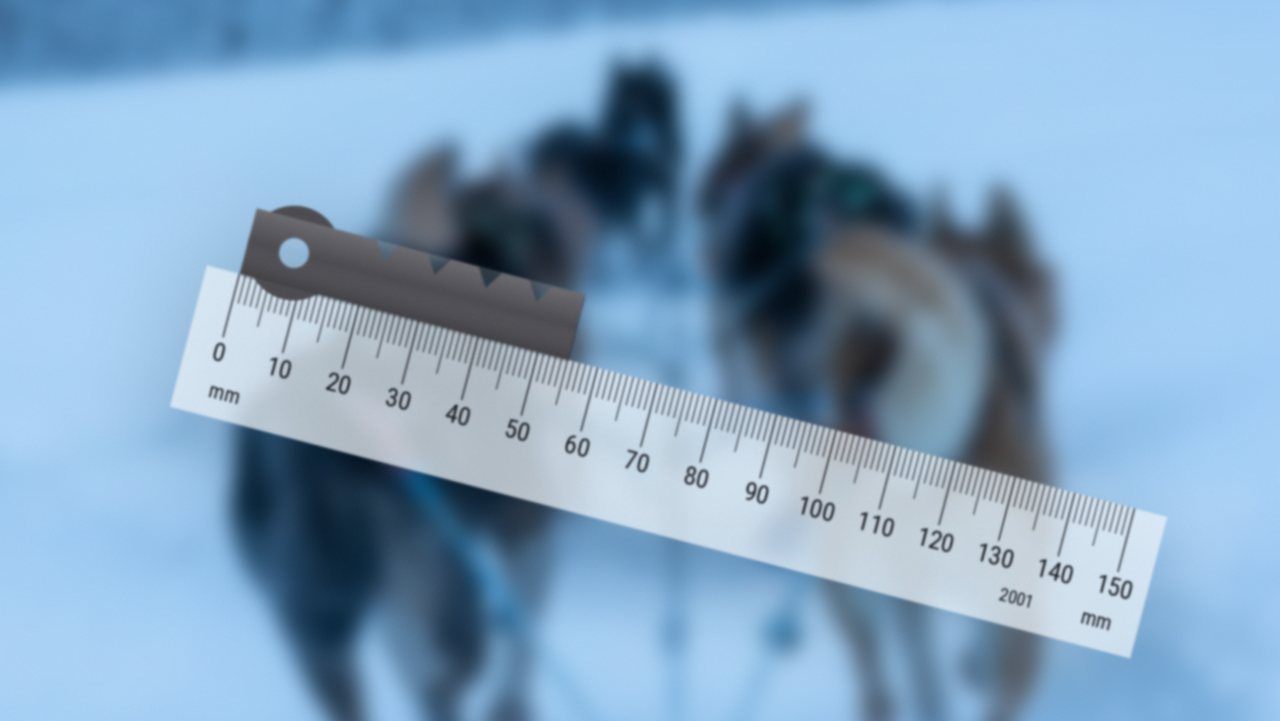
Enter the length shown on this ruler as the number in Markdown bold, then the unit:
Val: **55** mm
